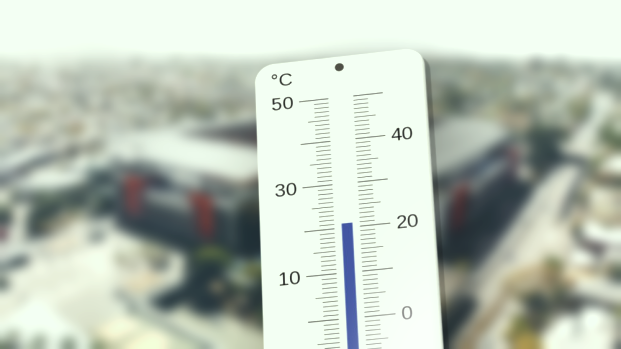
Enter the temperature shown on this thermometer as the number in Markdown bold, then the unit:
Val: **21** °C
